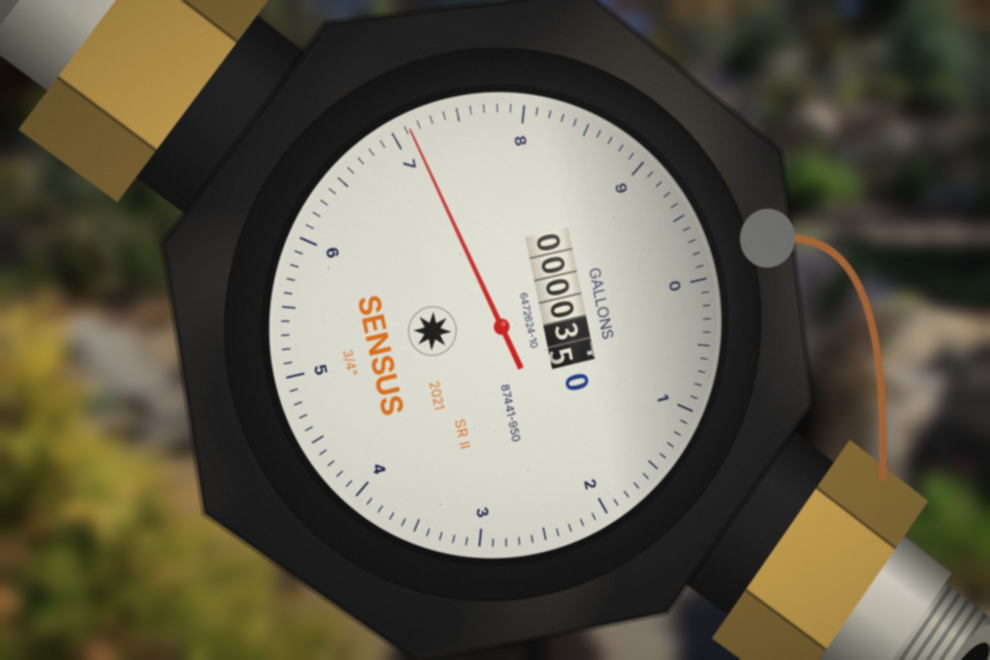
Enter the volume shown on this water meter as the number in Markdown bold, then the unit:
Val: **347.1** gal
